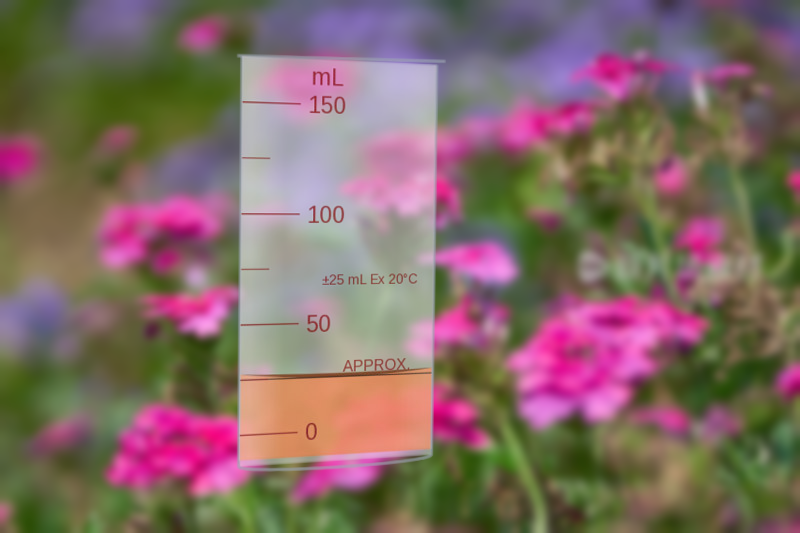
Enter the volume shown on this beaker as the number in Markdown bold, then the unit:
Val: **25** mL
